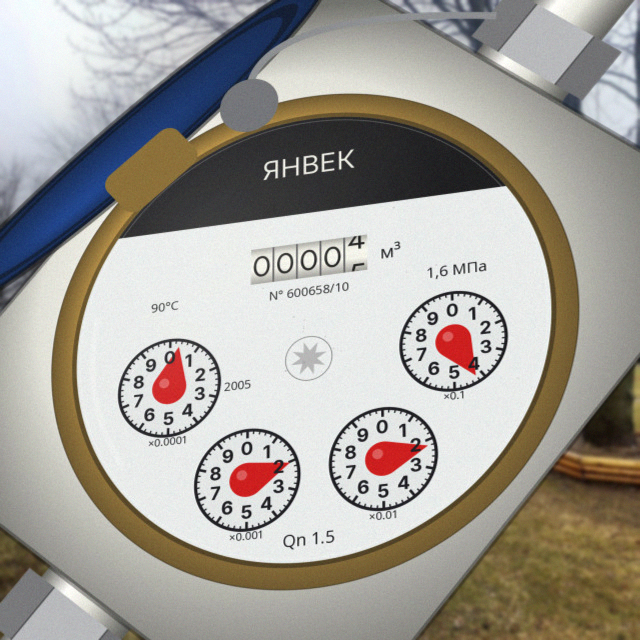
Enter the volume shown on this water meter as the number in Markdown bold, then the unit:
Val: **4.4220** m³
